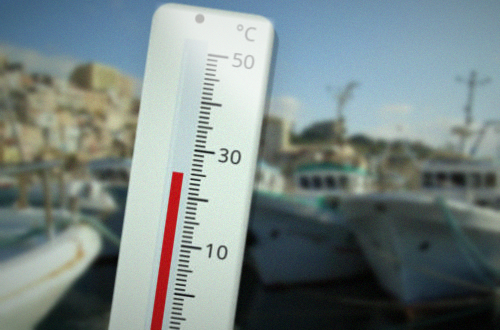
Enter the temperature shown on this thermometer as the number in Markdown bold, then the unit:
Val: **25** °C
